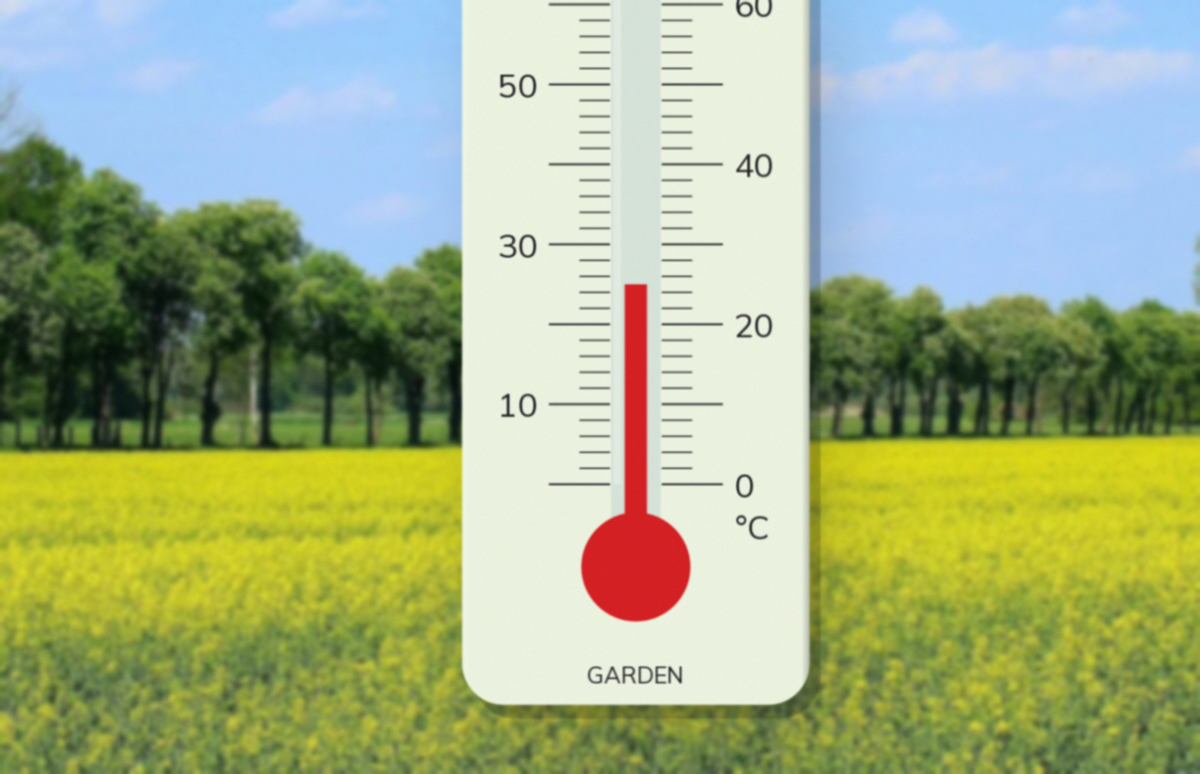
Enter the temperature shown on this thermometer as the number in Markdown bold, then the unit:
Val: **25** °C
